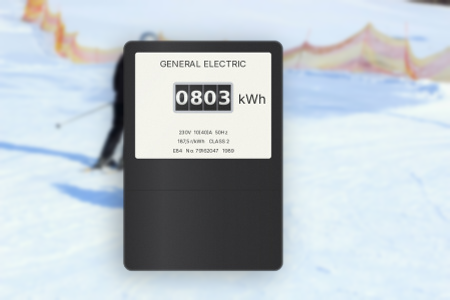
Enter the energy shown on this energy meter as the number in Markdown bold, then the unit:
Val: **803** kWh
